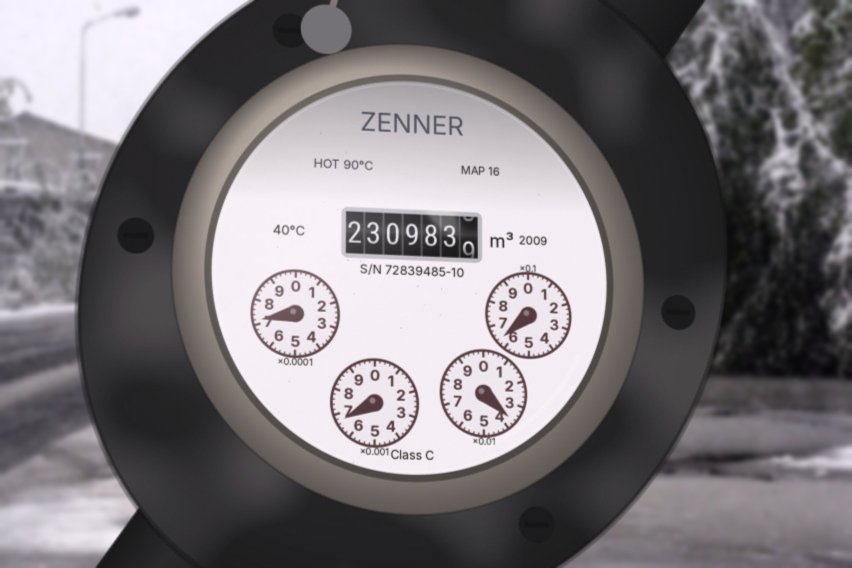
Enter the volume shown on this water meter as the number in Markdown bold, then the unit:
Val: **2309838.6367** m³
